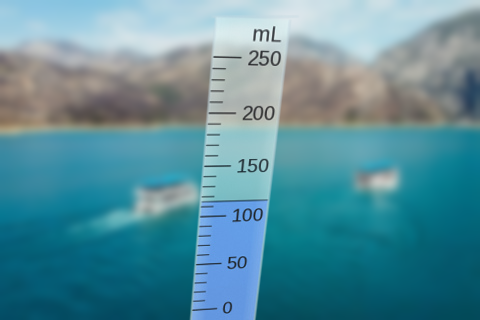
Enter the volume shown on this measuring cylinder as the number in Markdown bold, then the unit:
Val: **115** mL
